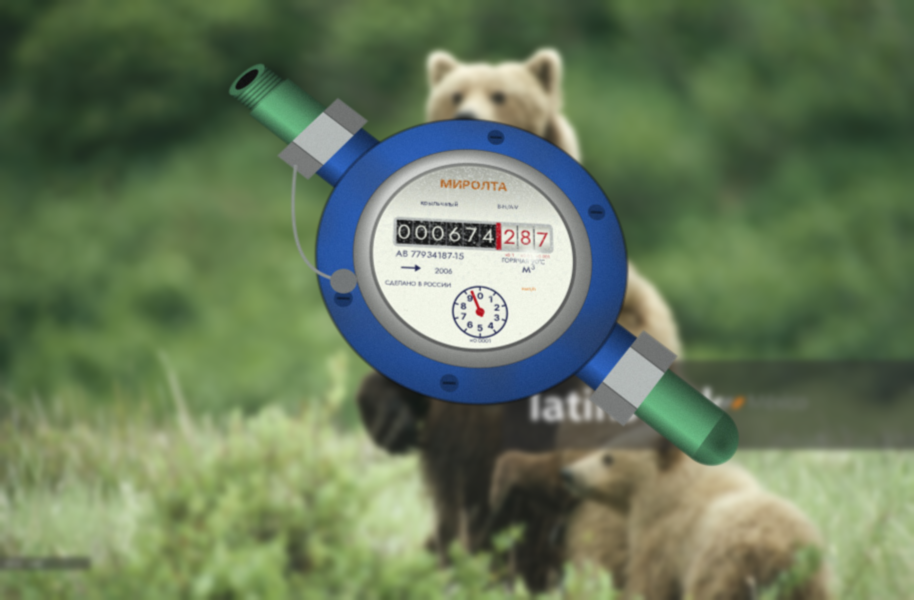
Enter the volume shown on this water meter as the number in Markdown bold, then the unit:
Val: **674.2869** m³
